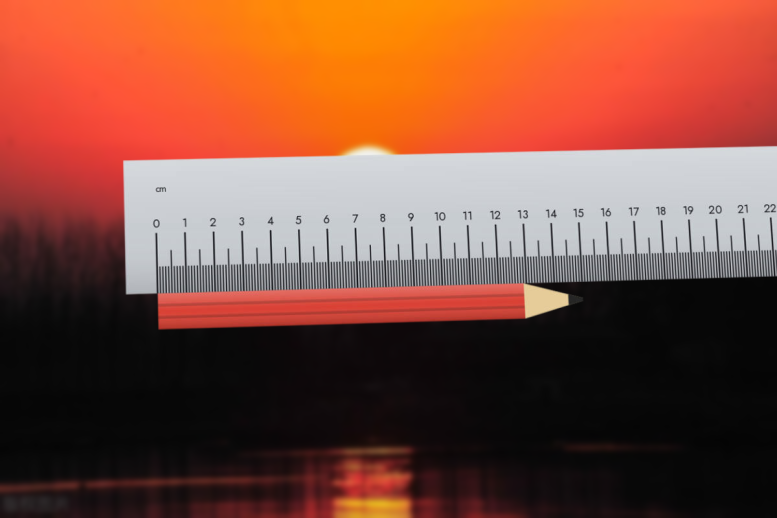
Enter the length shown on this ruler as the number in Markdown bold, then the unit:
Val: **15** cm
